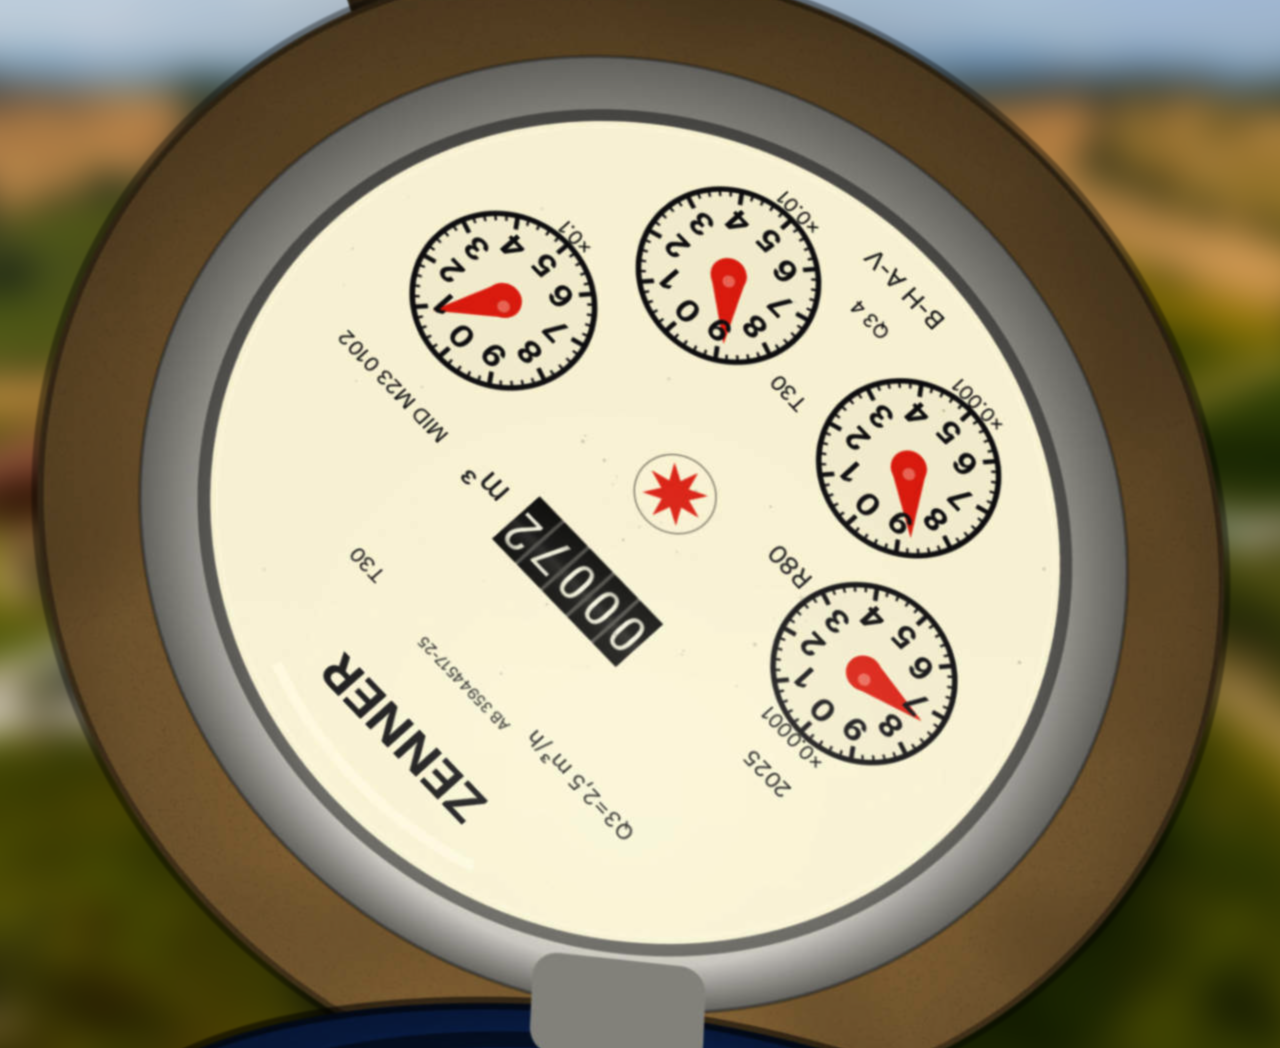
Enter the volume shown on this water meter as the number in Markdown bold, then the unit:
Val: **72.0887** m³
